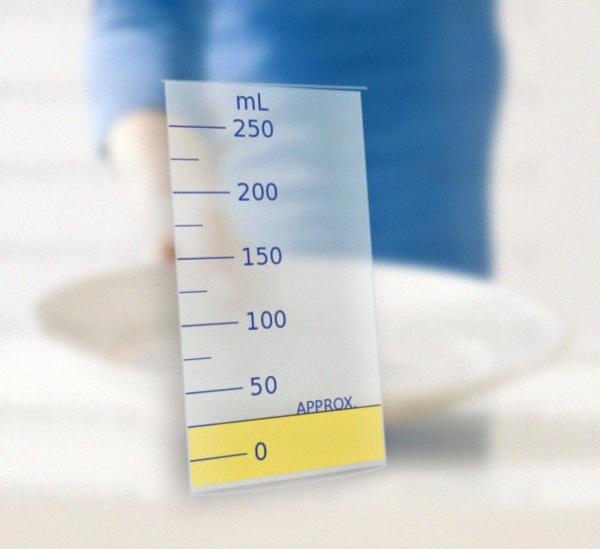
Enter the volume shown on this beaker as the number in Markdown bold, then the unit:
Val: **25** mL
